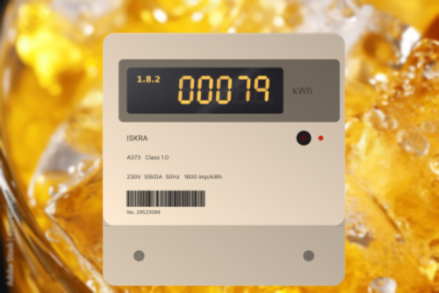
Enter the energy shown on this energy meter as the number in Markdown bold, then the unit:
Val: **79** kWh
